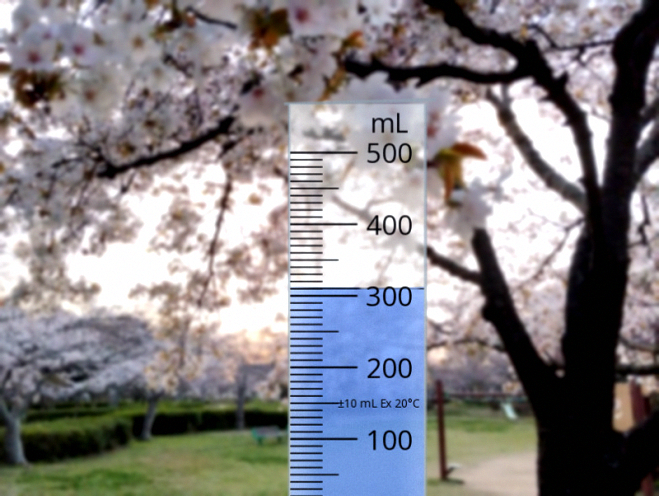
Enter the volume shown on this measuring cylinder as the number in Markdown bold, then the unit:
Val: **310** mL
